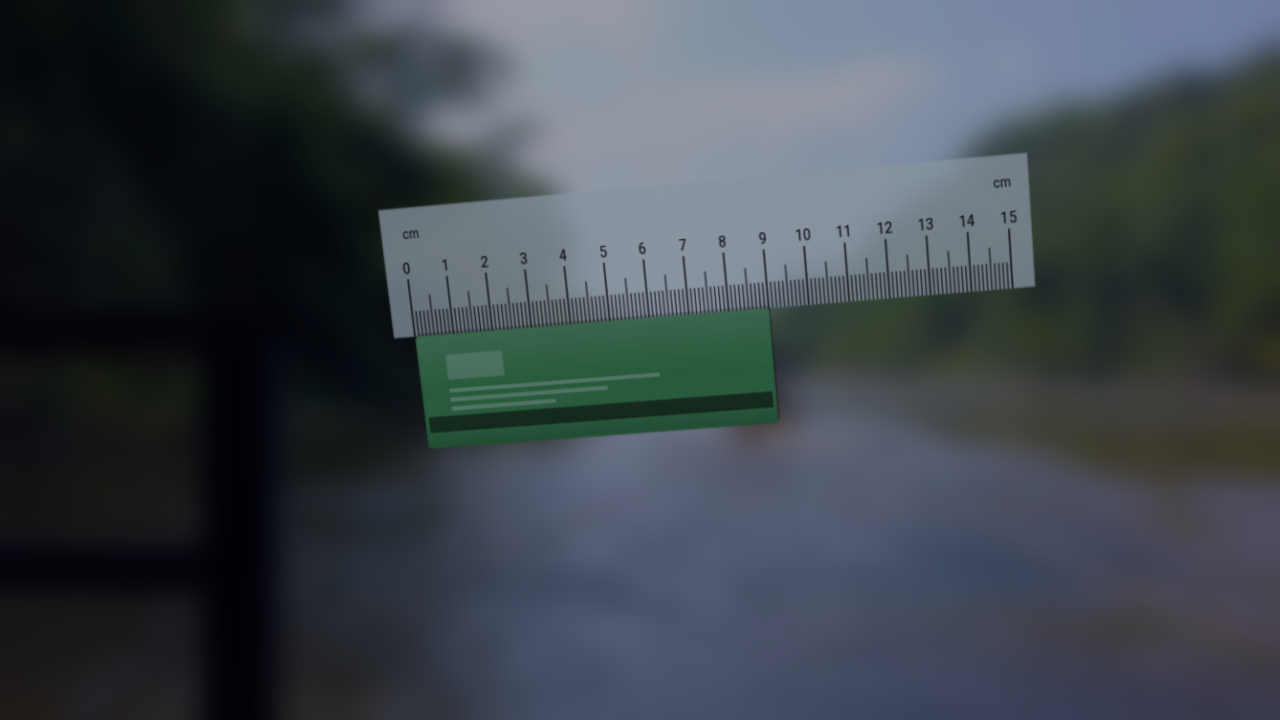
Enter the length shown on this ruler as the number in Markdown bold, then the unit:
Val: **9** cm
